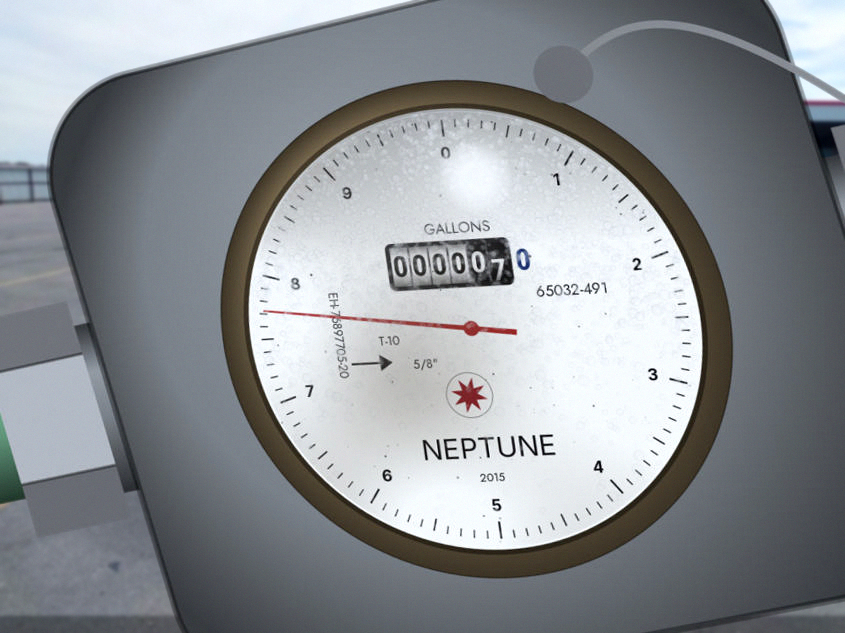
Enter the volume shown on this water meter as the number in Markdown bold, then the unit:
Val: **67.7** gal
